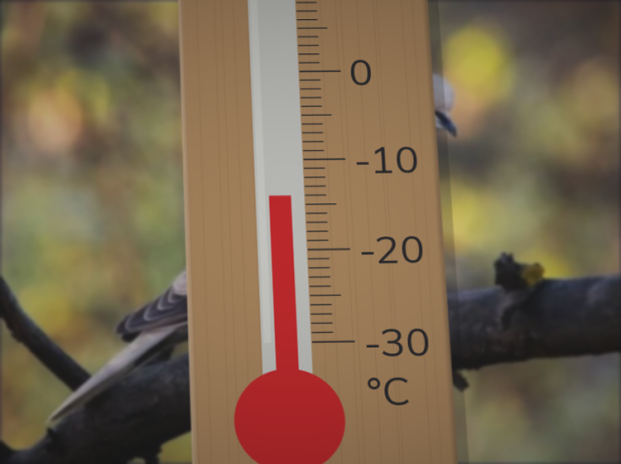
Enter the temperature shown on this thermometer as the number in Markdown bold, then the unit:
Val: **-14** °C
